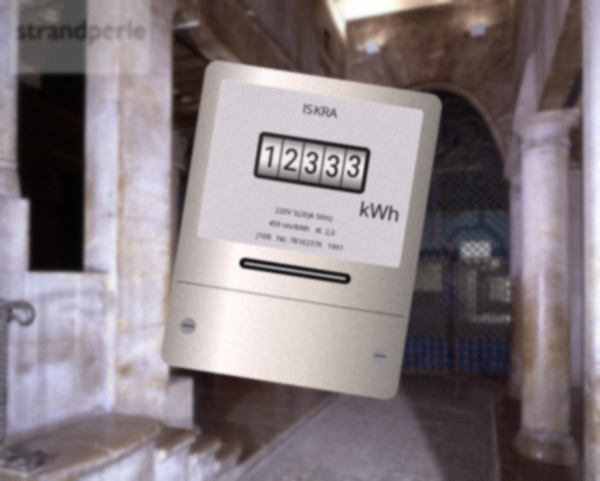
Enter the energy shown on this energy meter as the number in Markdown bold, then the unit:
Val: **12333** kWh
